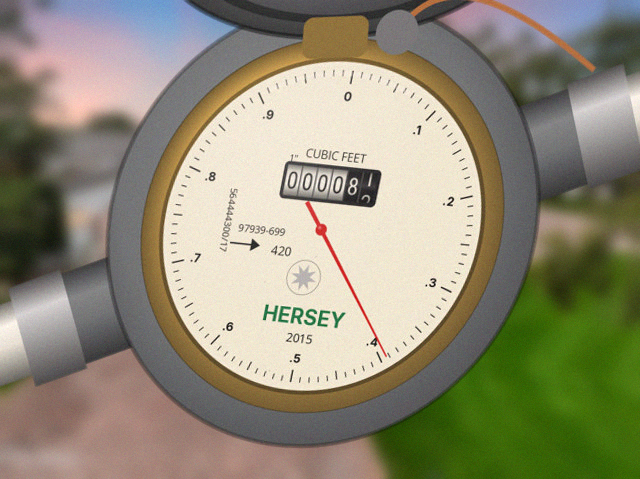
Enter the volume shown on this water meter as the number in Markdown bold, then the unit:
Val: **81.39** ft³
